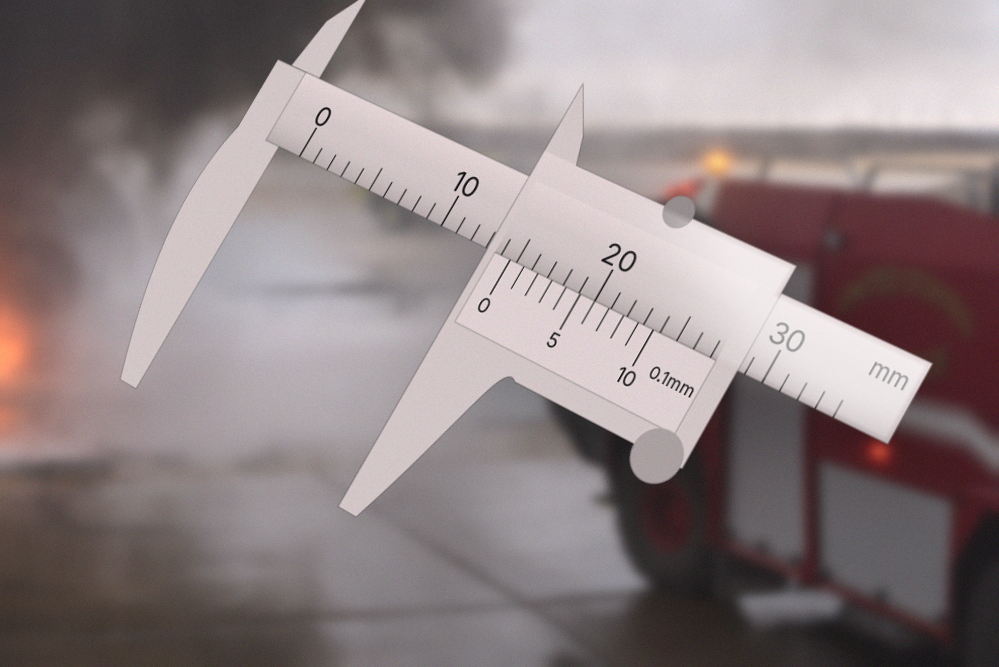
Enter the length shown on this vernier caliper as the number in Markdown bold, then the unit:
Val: **14.6** mm
